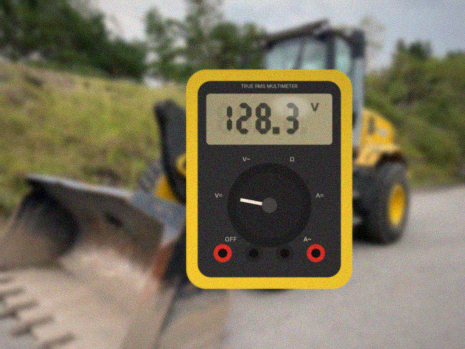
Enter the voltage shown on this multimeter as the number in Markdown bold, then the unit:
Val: **128.3** V
